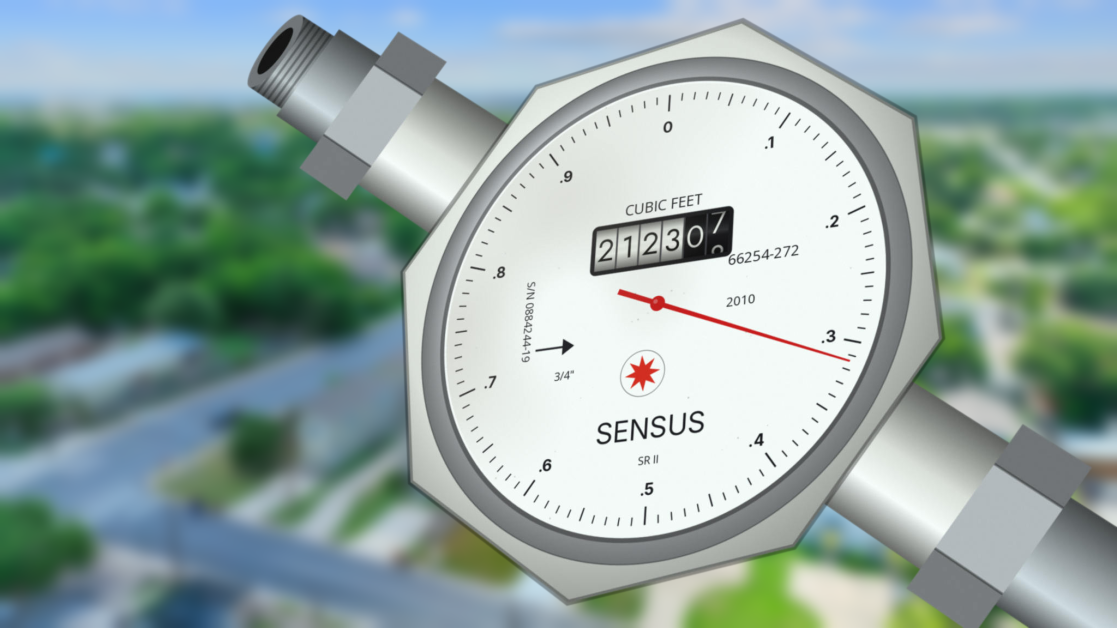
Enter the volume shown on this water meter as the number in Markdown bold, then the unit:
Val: **212307.31** ft³
